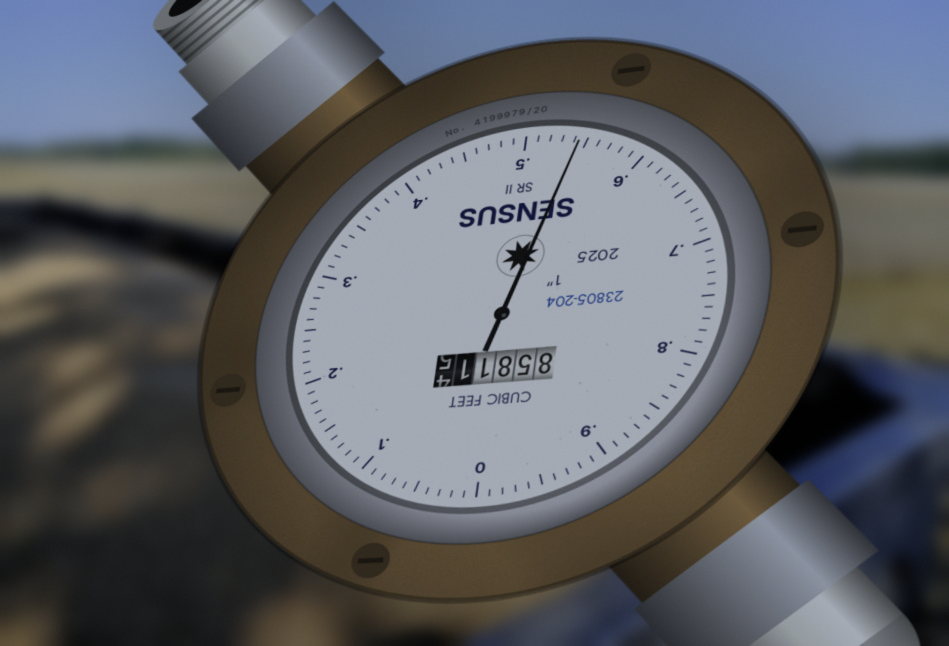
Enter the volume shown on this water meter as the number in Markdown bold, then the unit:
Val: **858114.54** ft³
